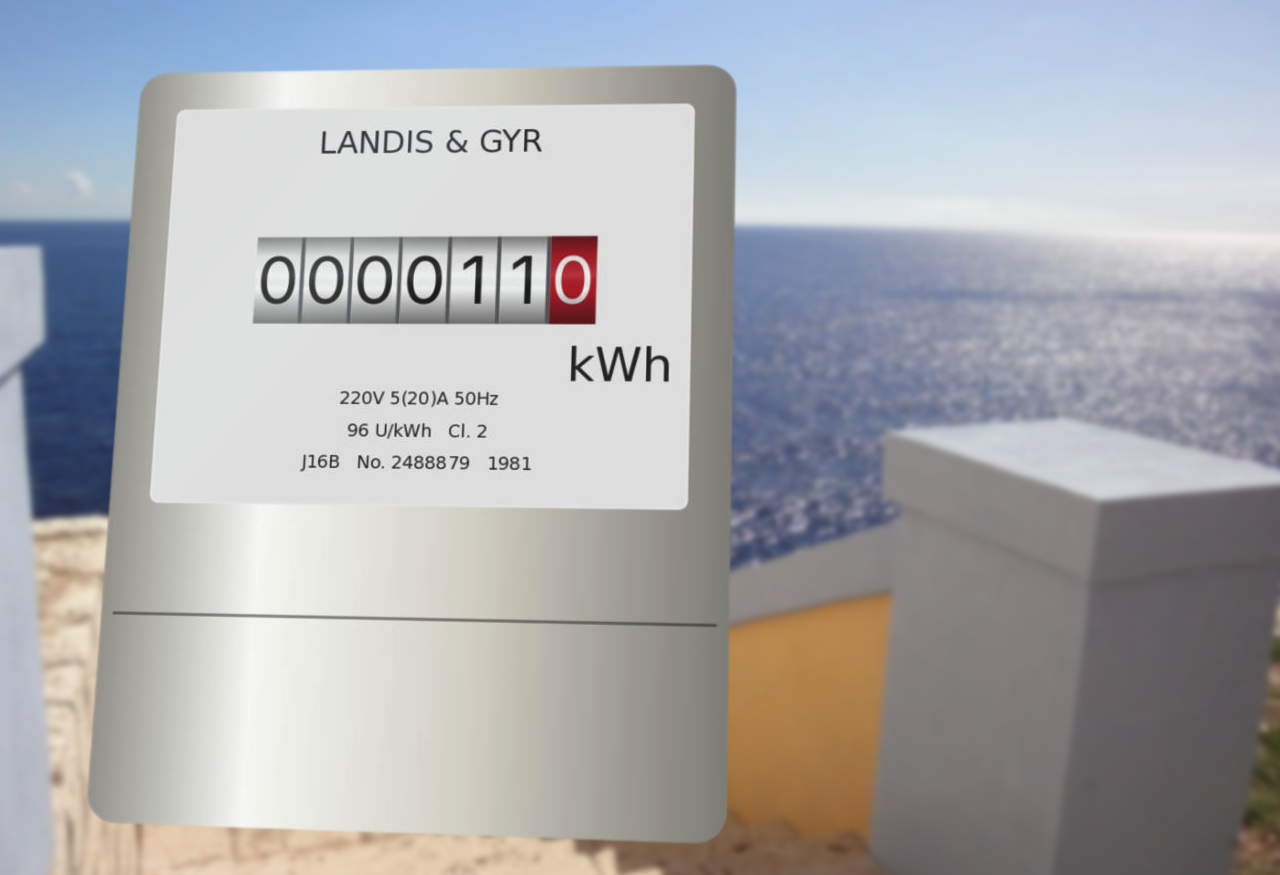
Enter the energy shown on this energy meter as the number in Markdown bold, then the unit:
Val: **11.0** kWh
